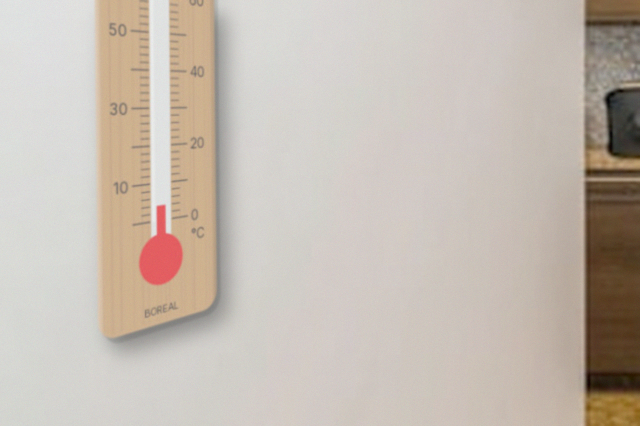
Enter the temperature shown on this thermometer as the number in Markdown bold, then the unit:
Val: **4** °C
